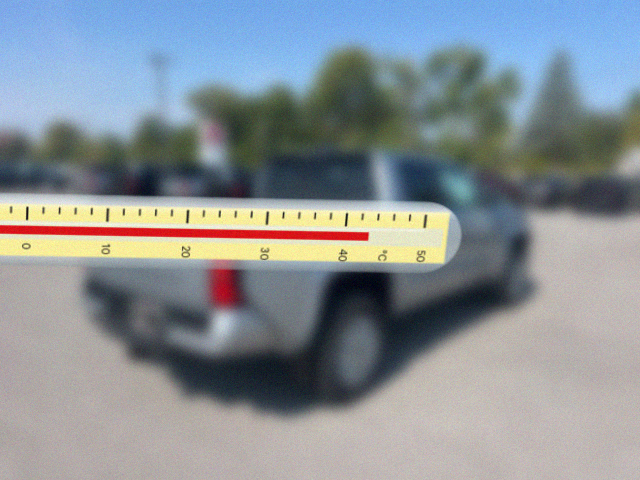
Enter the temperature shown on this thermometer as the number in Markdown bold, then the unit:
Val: **43** °C
